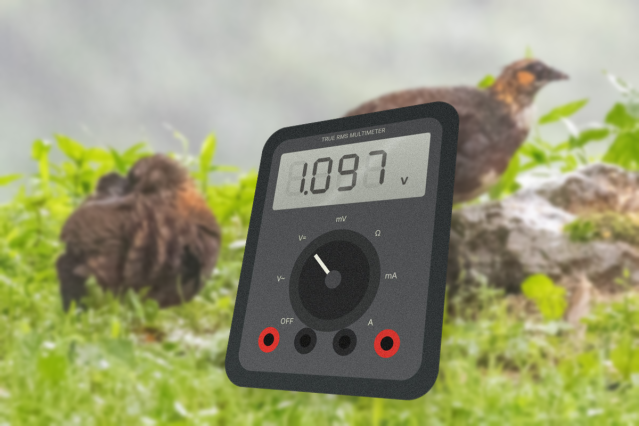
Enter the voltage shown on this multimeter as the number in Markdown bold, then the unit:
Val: **1.097** V
